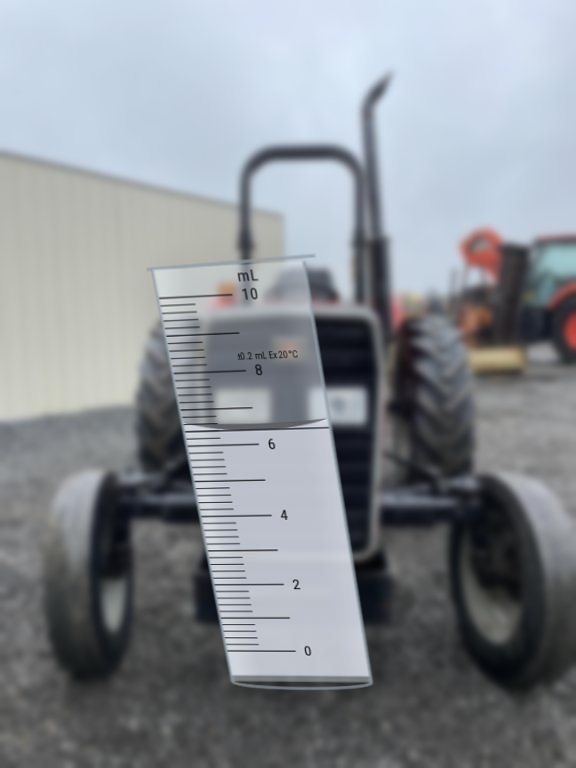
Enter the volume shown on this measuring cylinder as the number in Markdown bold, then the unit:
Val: **6.4** mL
